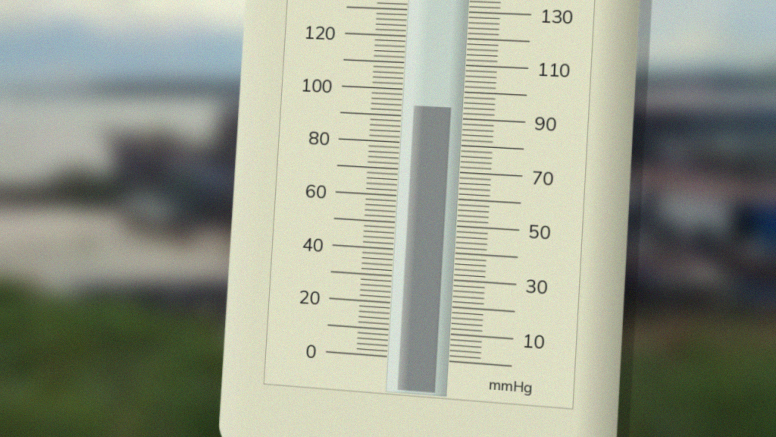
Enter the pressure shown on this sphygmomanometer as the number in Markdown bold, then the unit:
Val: **94** mmHg
